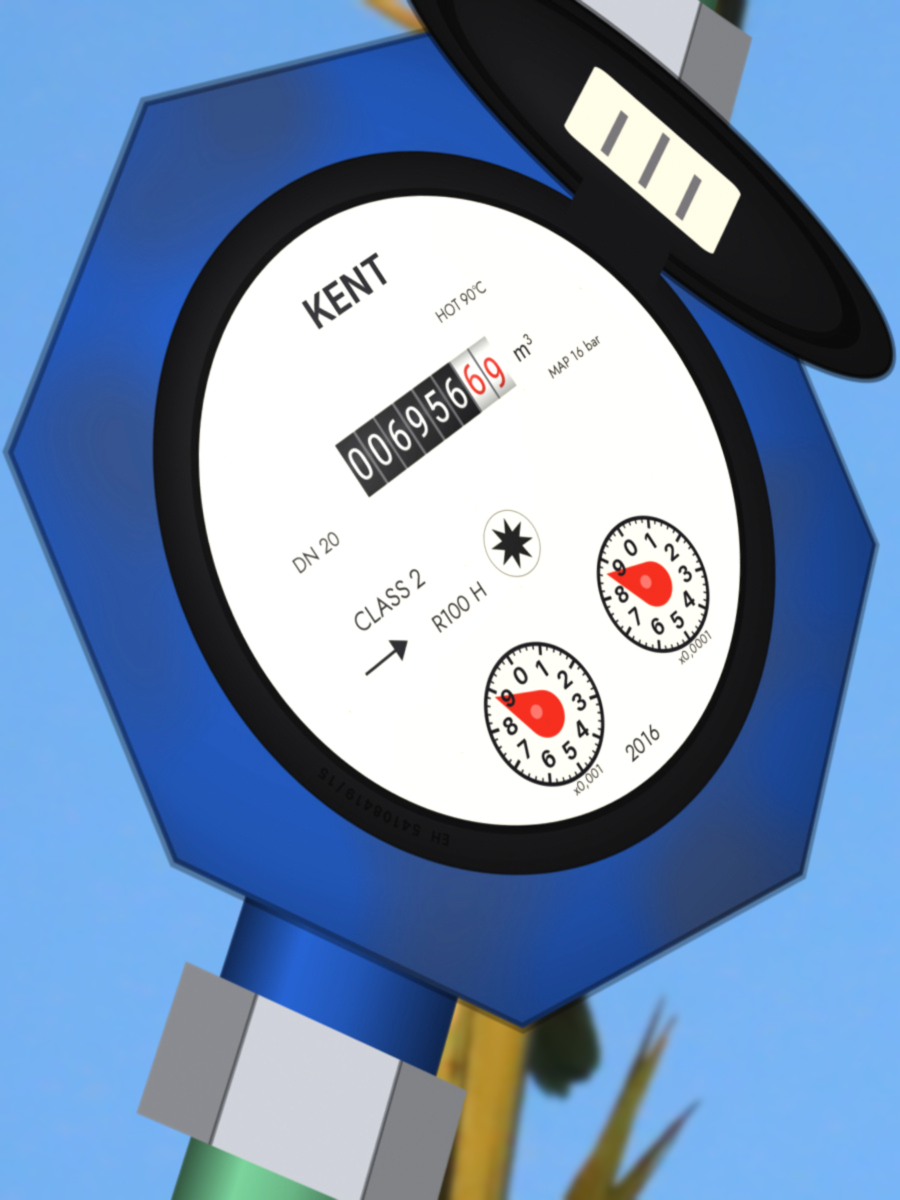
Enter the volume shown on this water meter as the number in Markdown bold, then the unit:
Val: **6956.6888** m³
